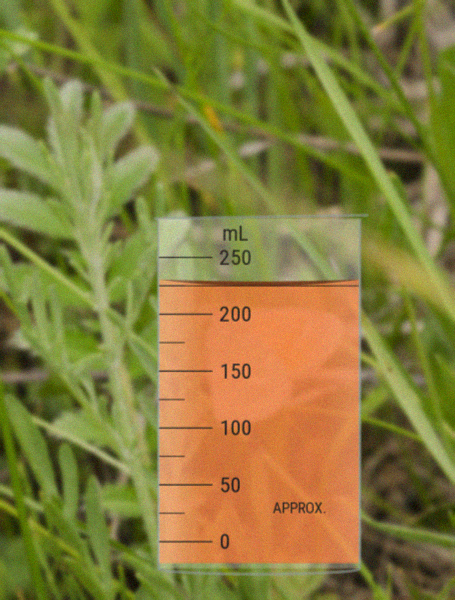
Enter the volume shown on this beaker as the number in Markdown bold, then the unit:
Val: **225** mL
